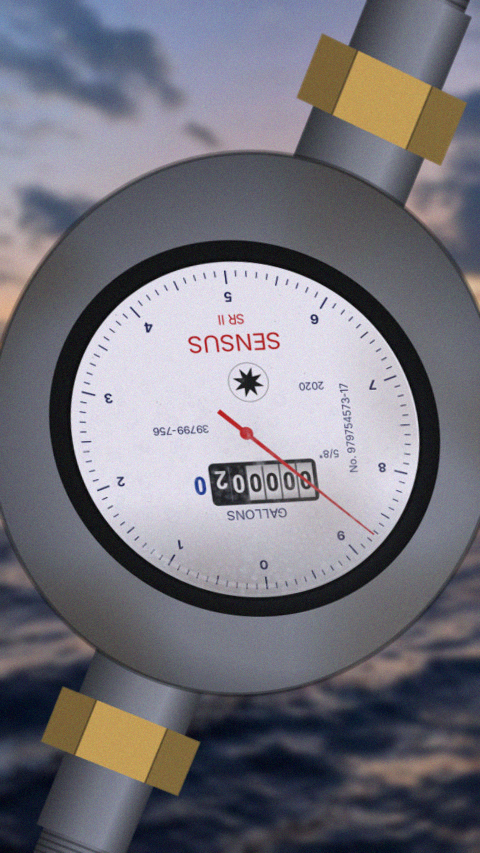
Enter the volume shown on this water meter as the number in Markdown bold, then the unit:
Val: **18.7** gal
